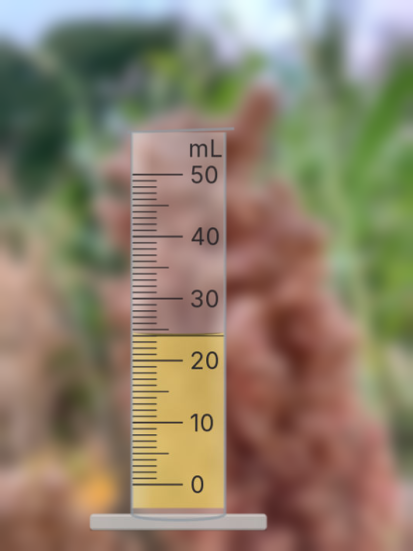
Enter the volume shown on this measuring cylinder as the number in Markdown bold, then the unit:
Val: **24** mL
